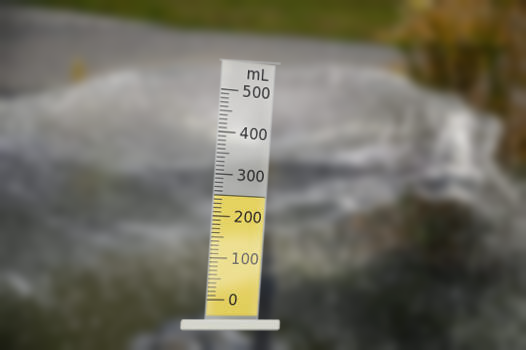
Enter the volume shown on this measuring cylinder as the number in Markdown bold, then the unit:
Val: **250** mL
